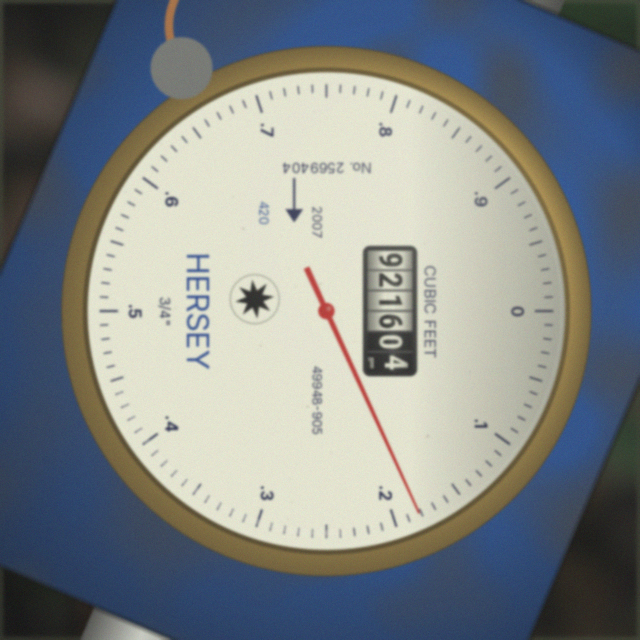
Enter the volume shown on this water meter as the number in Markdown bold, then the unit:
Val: **921604.18** ft³
